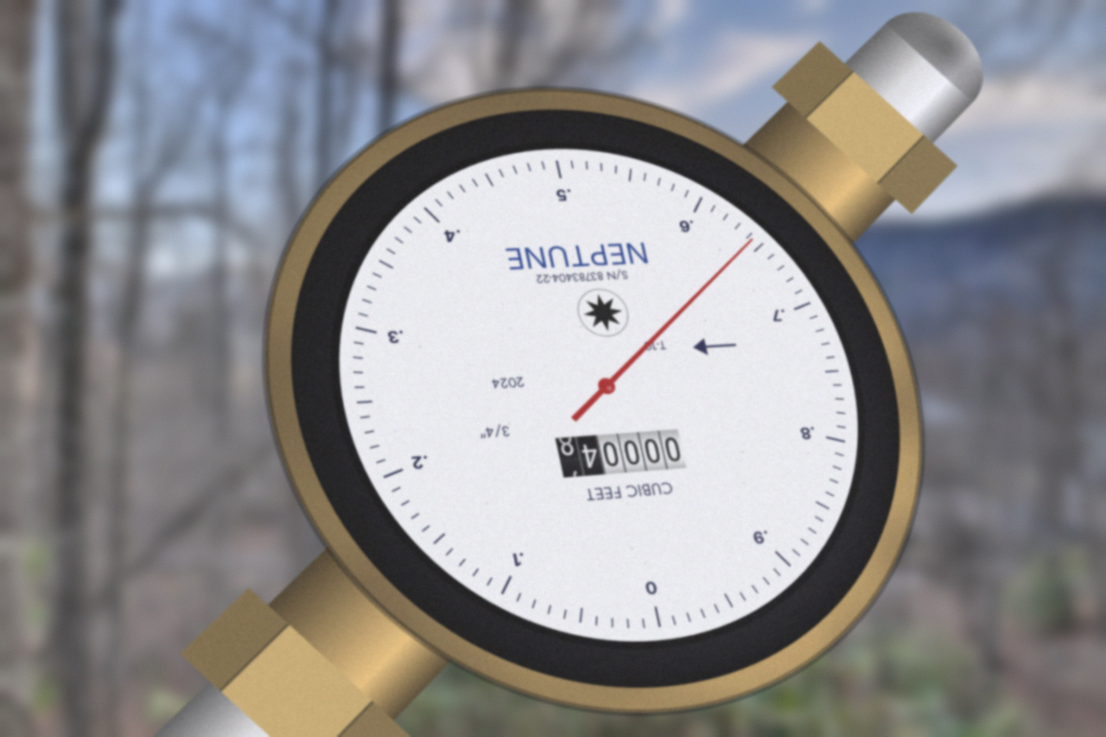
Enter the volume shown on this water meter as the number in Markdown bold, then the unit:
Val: **47.64** ft³
